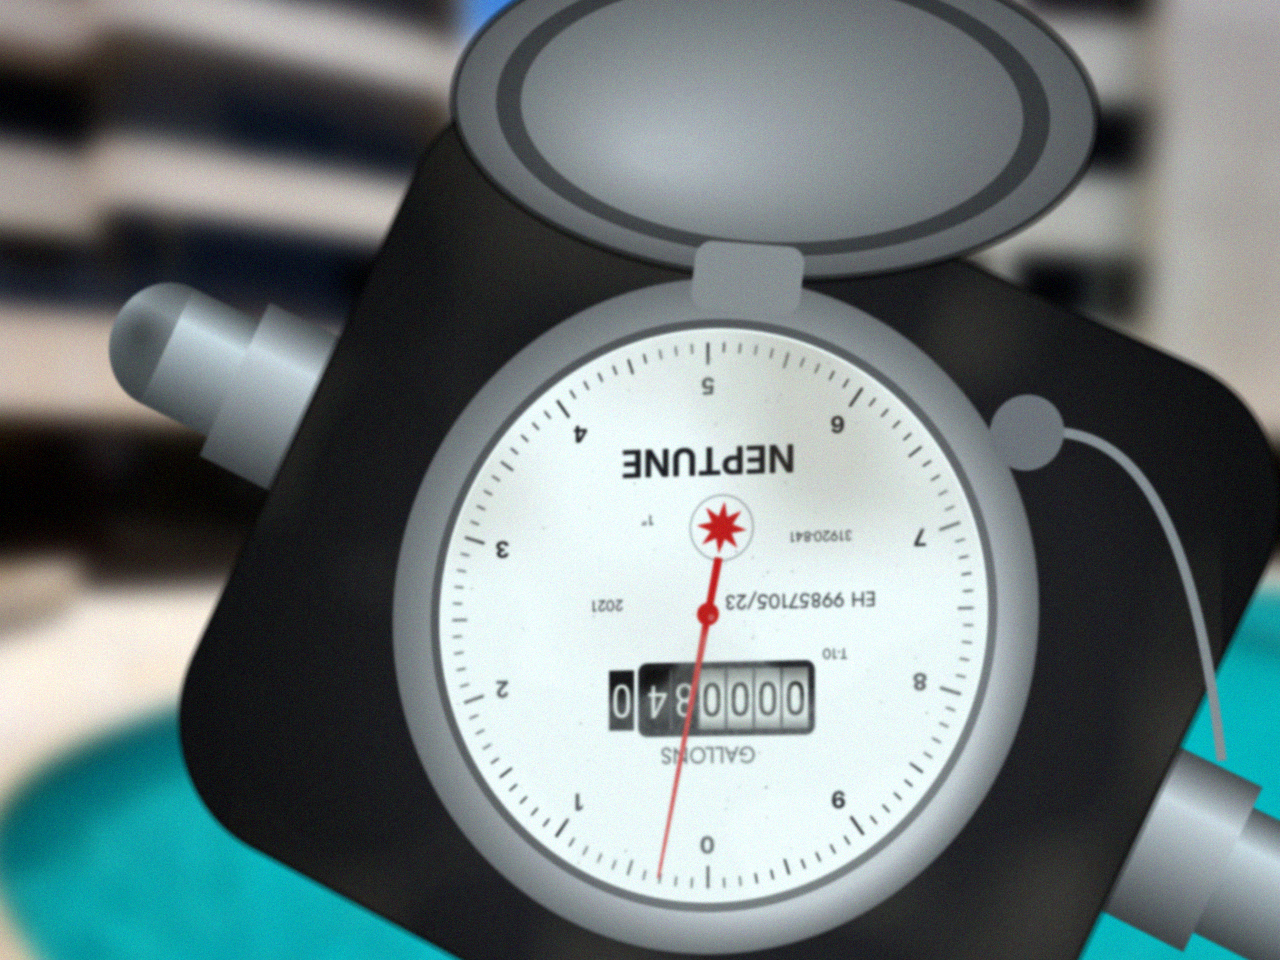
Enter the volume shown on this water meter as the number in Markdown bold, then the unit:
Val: **840.3** gal
